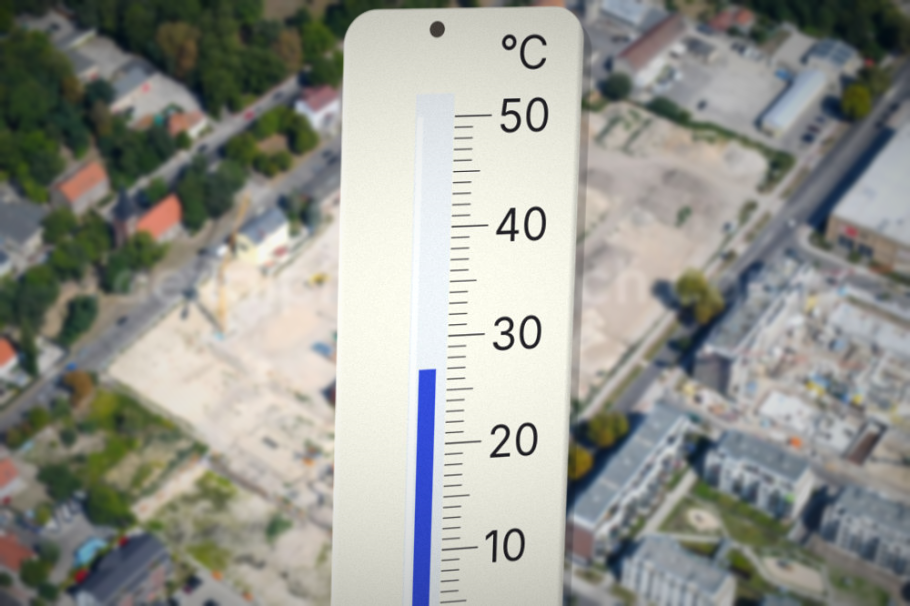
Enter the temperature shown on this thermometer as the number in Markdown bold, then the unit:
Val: **27** °C
